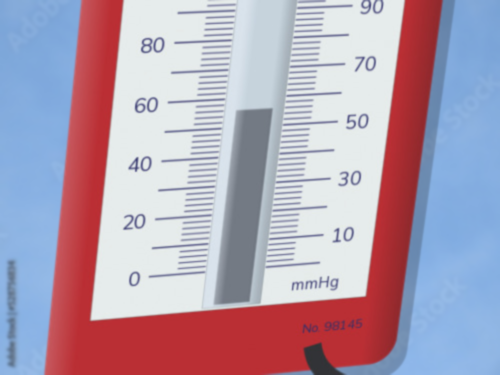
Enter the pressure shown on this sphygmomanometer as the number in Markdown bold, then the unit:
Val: **56** mmHg
